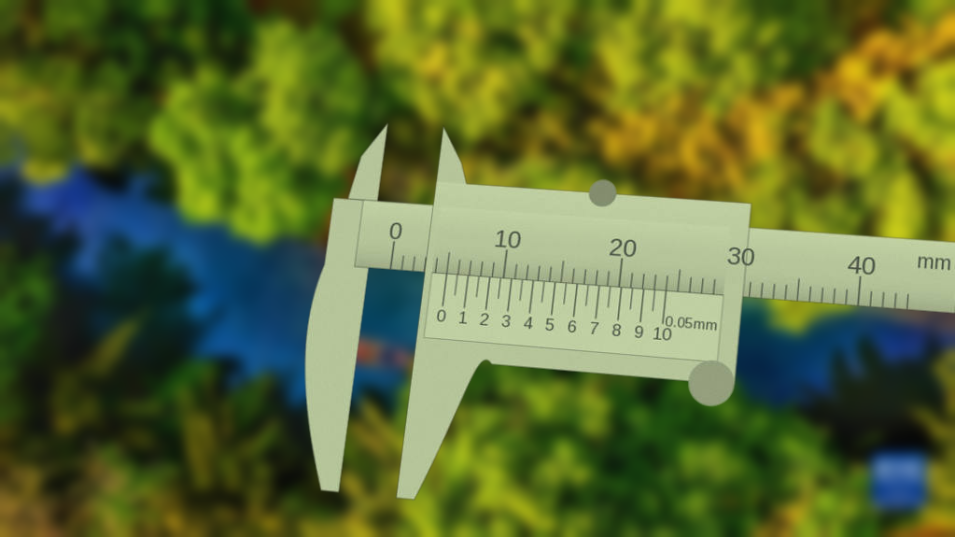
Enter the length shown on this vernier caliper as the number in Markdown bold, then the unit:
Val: **5.0** mm
